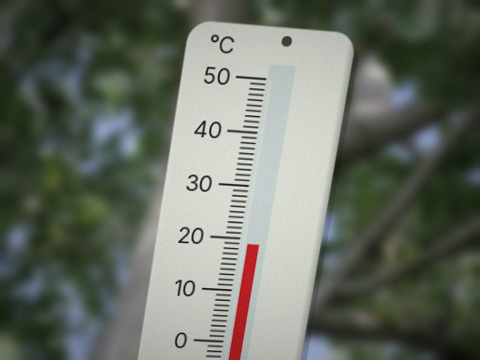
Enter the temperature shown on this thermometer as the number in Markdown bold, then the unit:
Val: **19** °C
